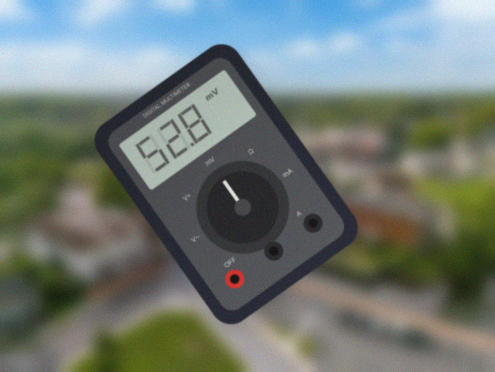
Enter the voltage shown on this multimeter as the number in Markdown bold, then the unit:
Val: **52.8** mV
